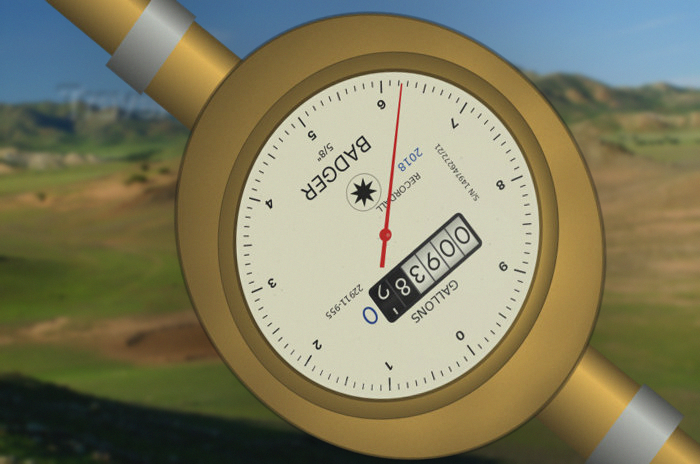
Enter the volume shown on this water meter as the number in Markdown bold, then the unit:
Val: **93816.2** gal
